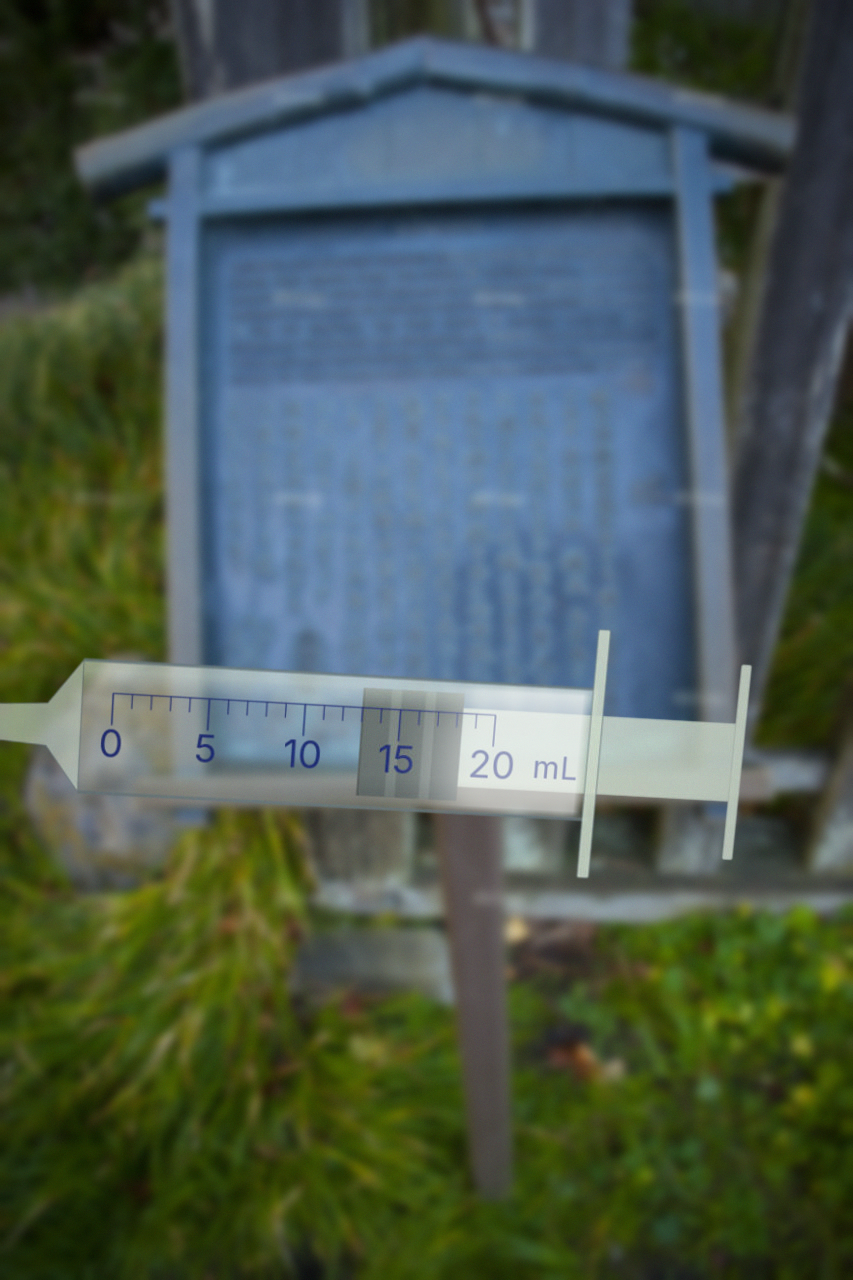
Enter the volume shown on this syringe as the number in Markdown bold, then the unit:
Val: **13** mL
